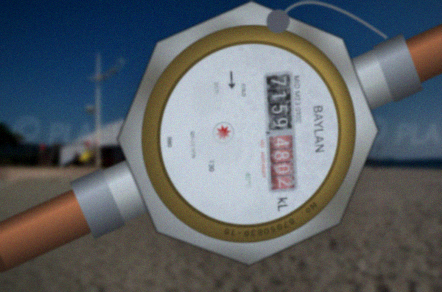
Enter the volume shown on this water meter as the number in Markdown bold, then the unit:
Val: **7159.4802** kL
